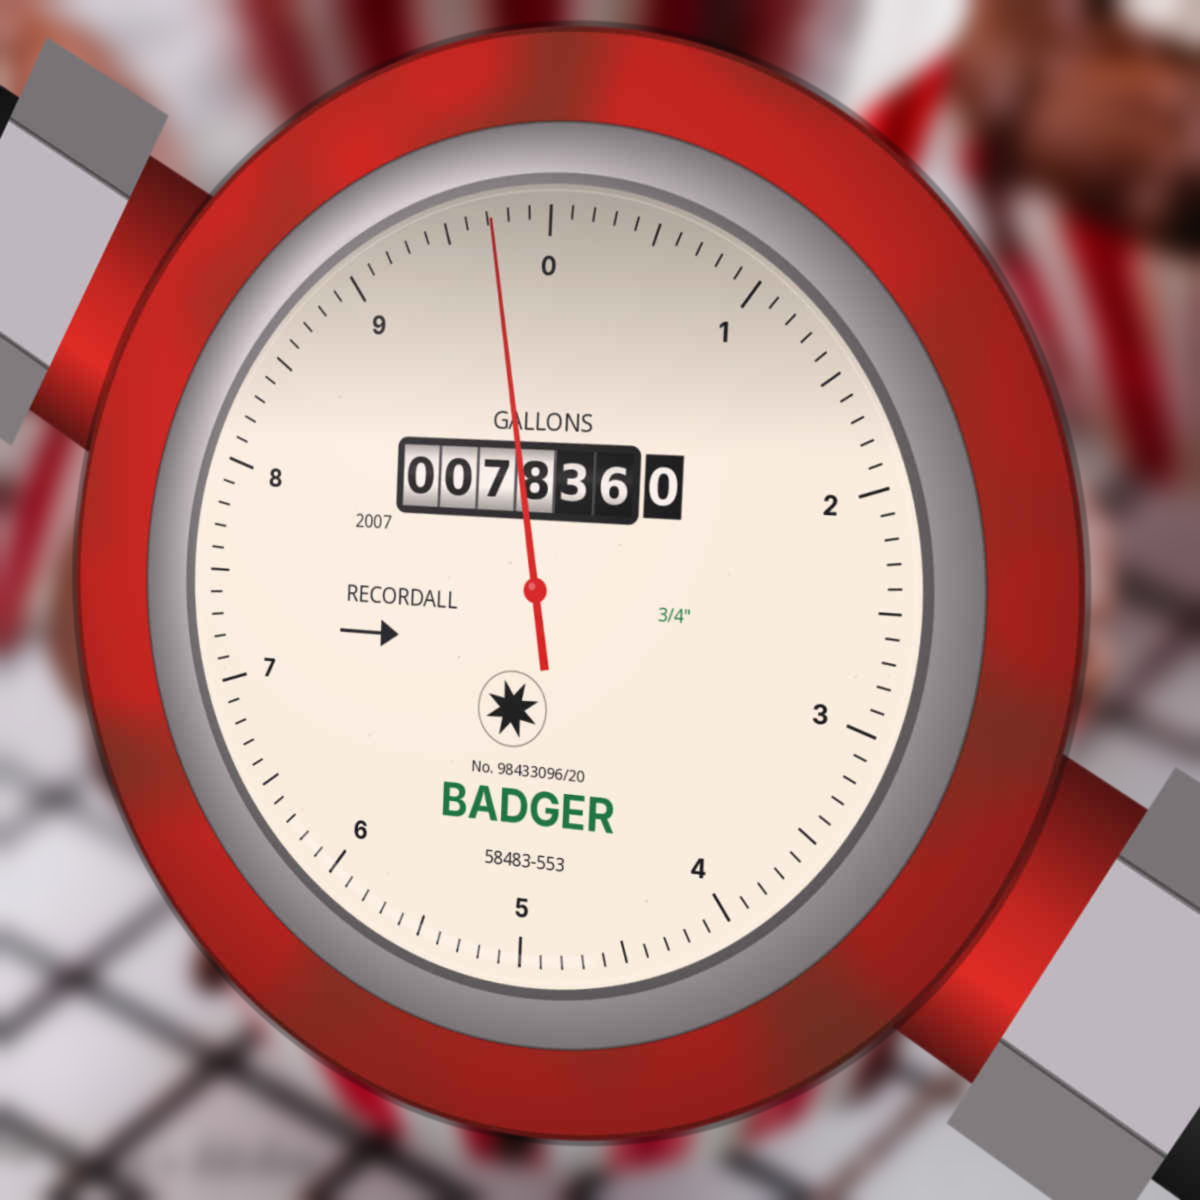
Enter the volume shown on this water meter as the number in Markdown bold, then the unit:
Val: **78359.7** gal
